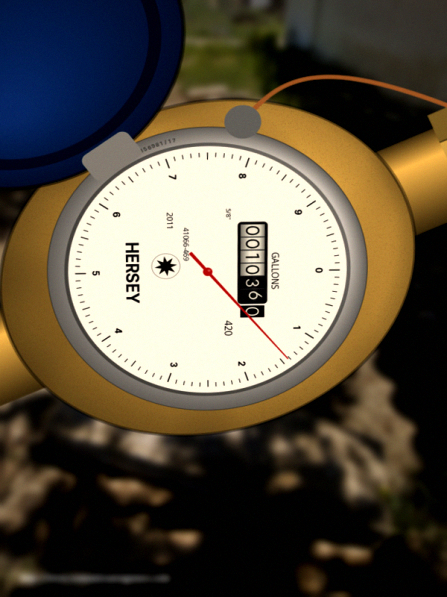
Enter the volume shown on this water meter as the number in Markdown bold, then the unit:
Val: **10361.4** gal
